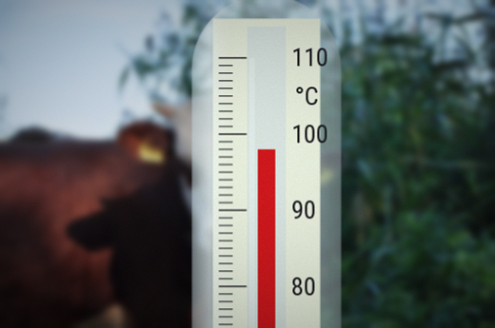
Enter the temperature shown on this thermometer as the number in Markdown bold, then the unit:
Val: **98** °C
